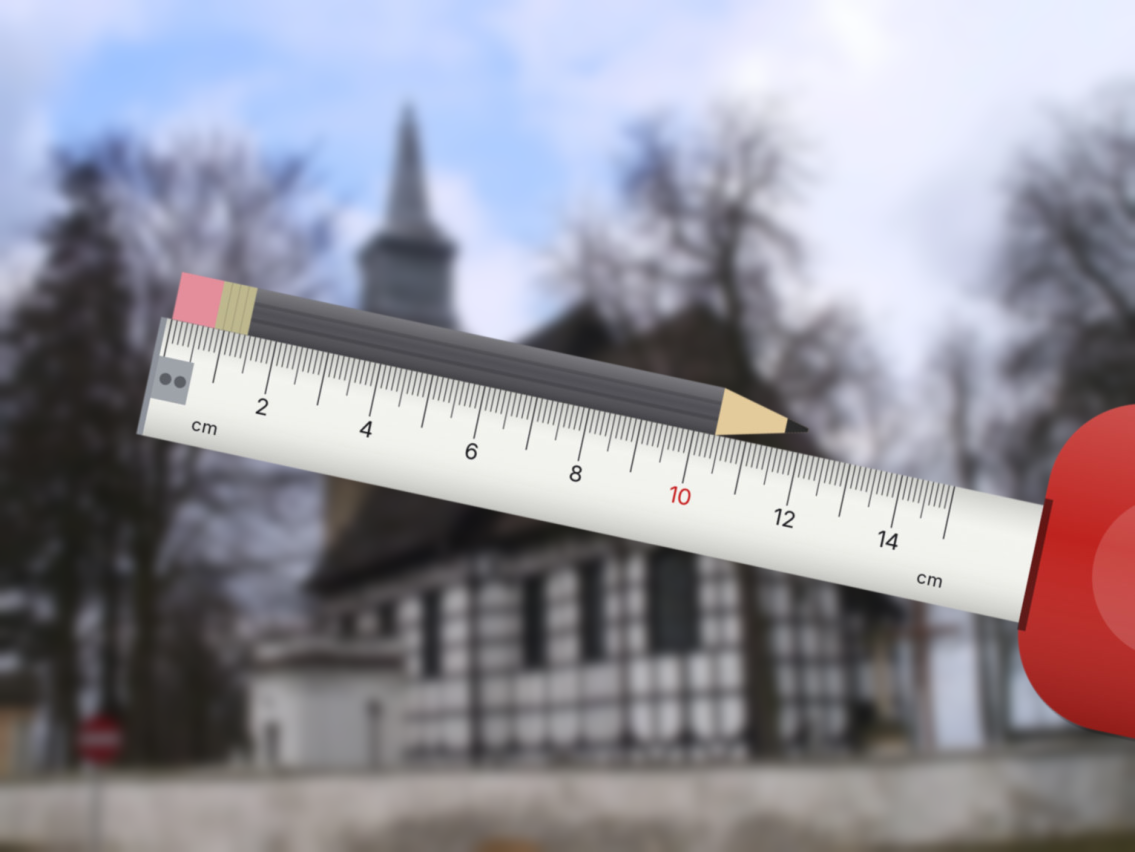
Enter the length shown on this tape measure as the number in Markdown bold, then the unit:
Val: **12.1** cm
